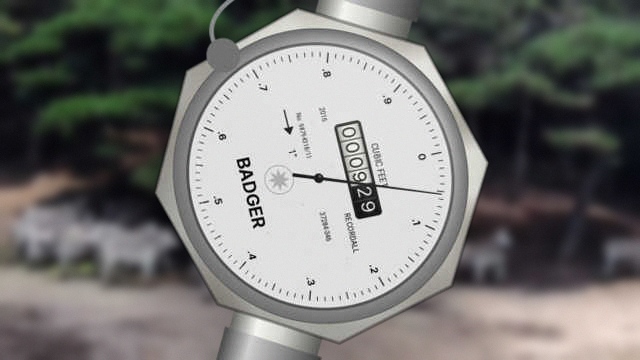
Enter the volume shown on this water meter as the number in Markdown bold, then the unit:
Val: **929.05** ft³
